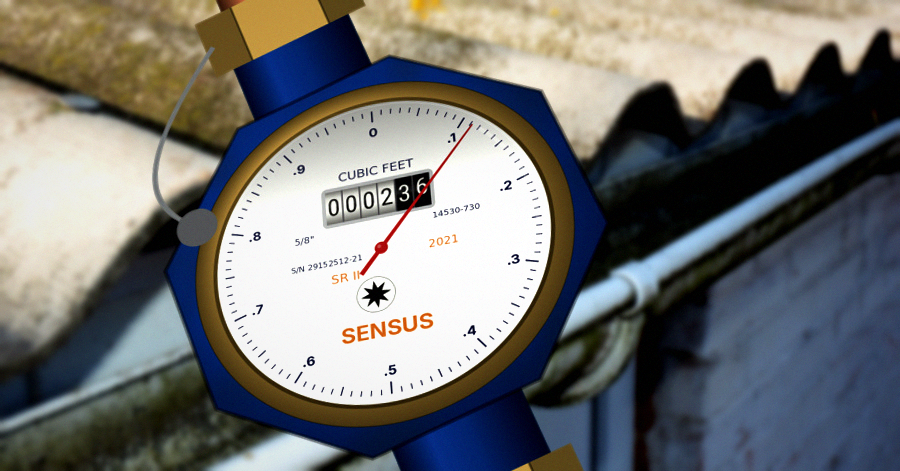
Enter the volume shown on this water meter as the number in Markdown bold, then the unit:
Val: **236.11** ft³
